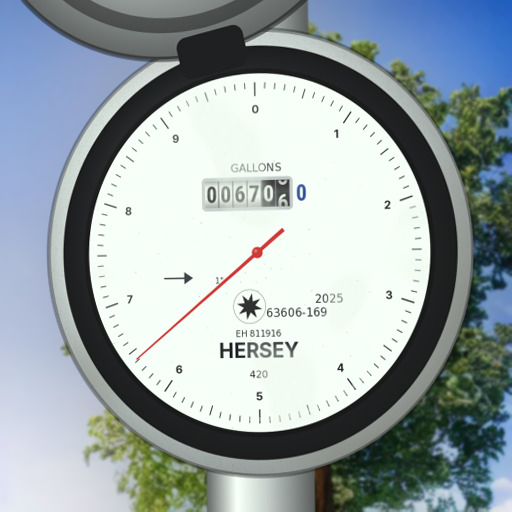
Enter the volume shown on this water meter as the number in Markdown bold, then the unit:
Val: **67056.4** gal
